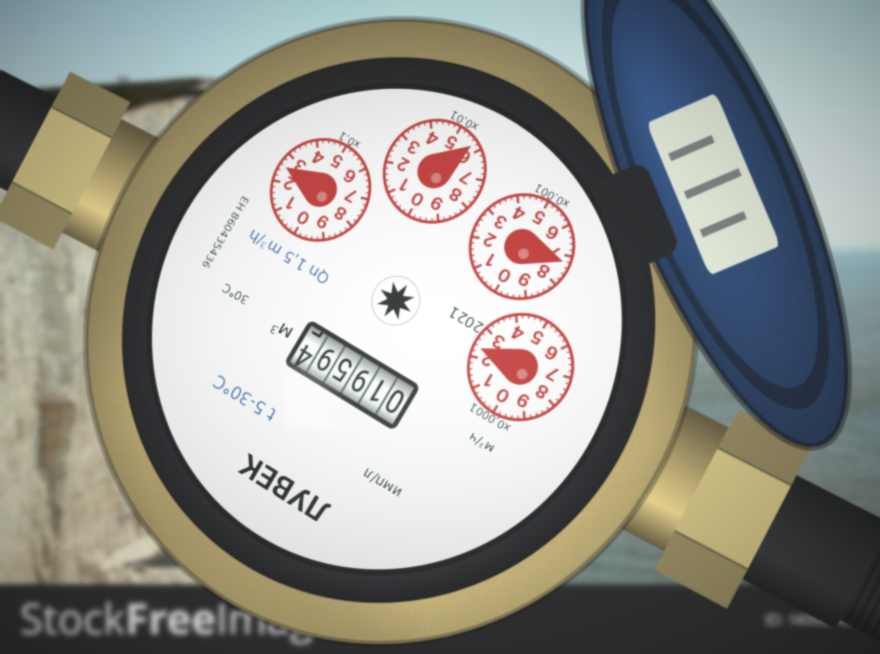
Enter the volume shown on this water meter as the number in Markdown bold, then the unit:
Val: **19594.2572** m³
